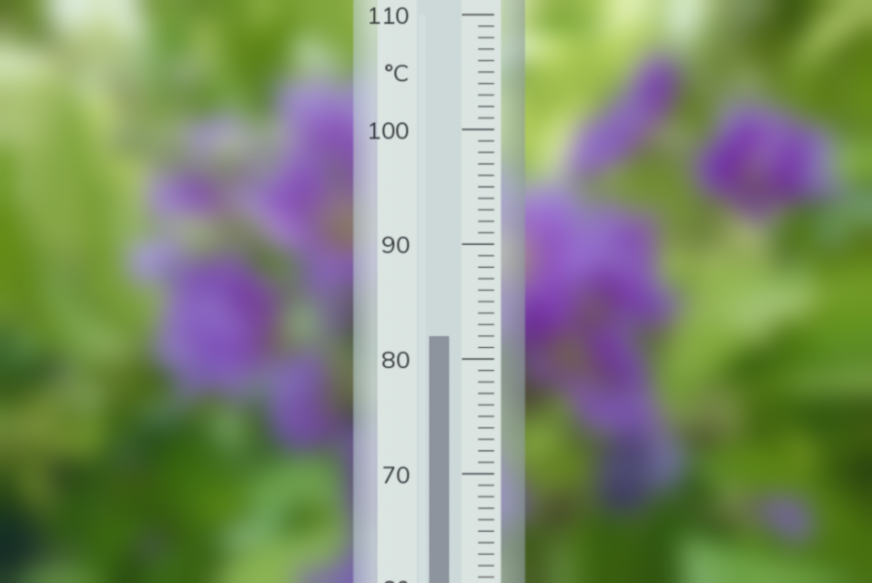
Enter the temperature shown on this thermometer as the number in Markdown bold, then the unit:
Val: **82** °C
